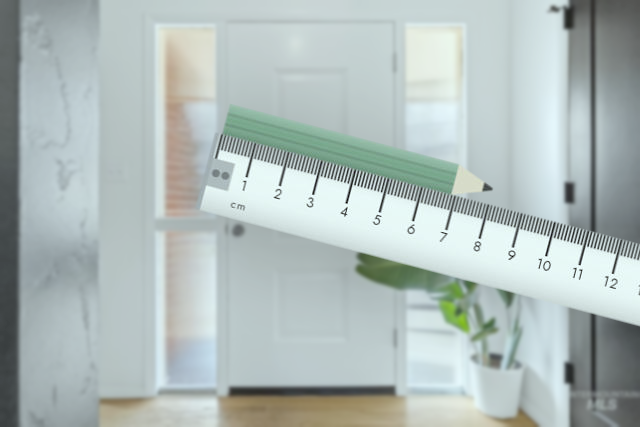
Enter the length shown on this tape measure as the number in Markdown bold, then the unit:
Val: **8** cm
